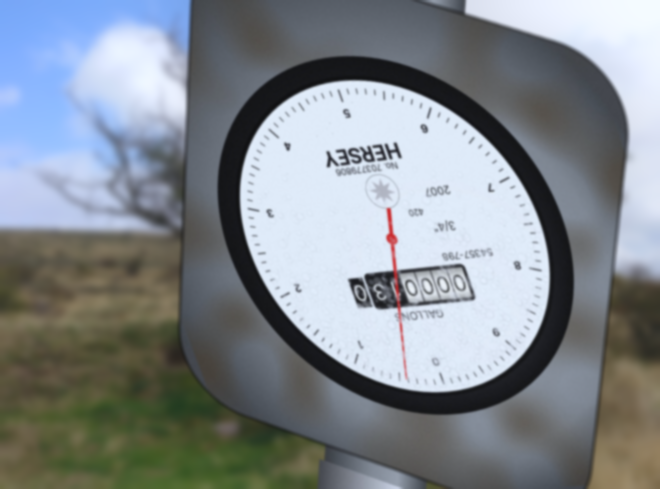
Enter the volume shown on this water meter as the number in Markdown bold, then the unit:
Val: **130.4** gal
